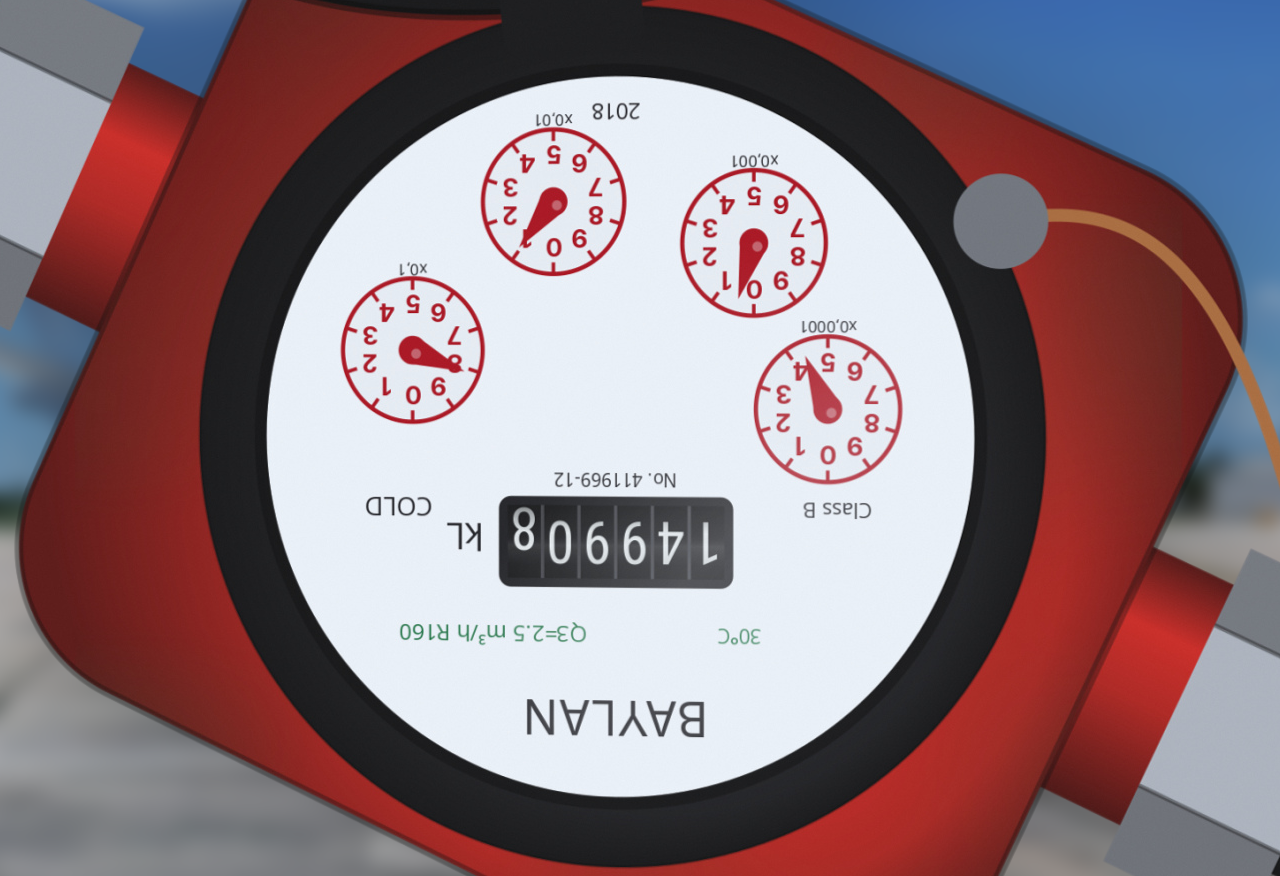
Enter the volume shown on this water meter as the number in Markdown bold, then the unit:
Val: **149907.8104** kL
